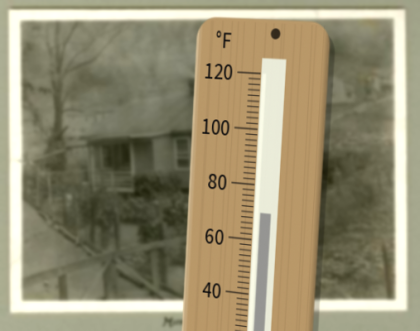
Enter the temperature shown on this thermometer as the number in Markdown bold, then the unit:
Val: **70** °F
